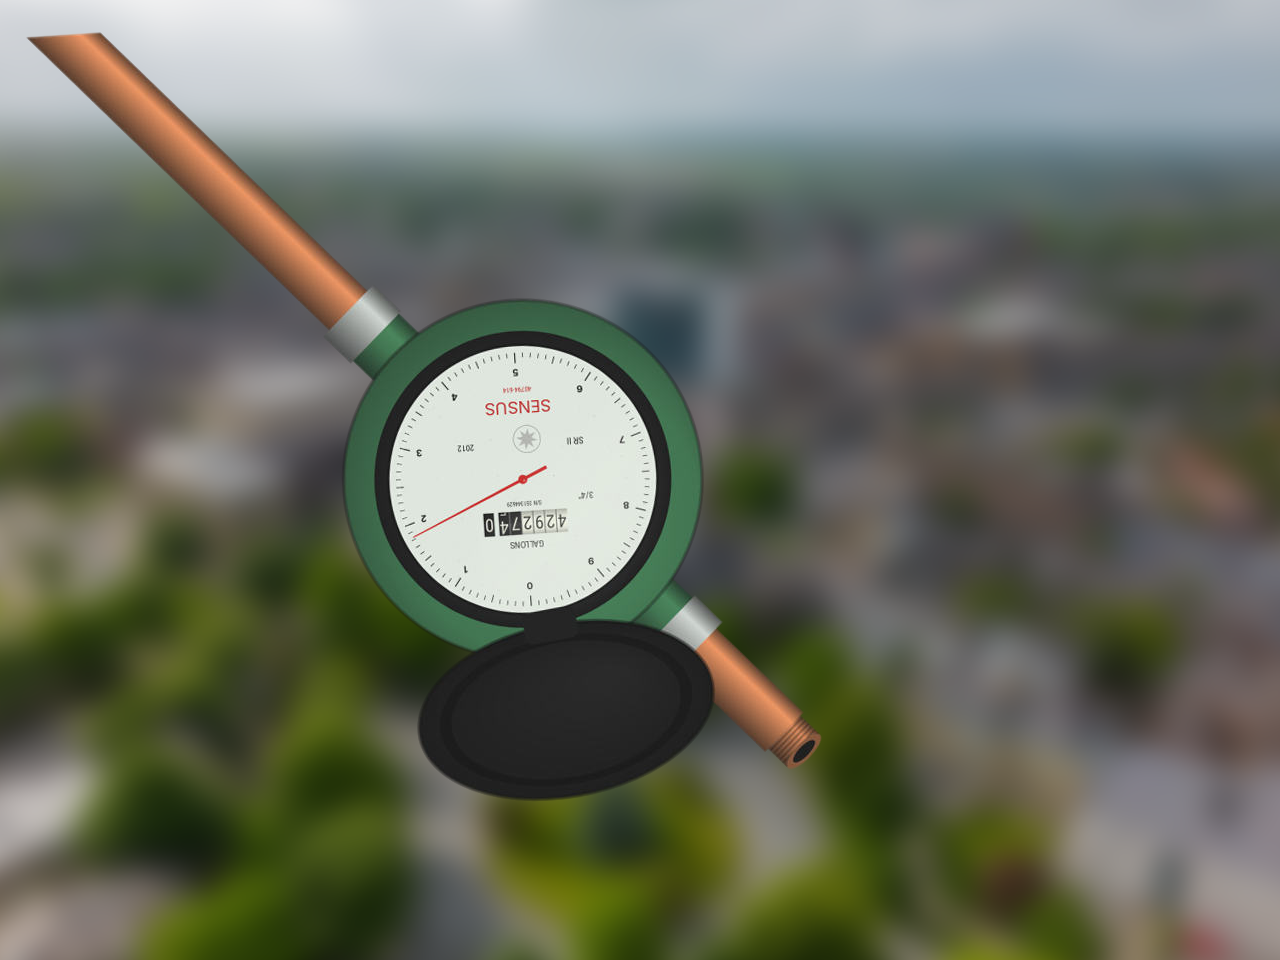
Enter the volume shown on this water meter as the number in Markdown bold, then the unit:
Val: **4292741.8** gal
